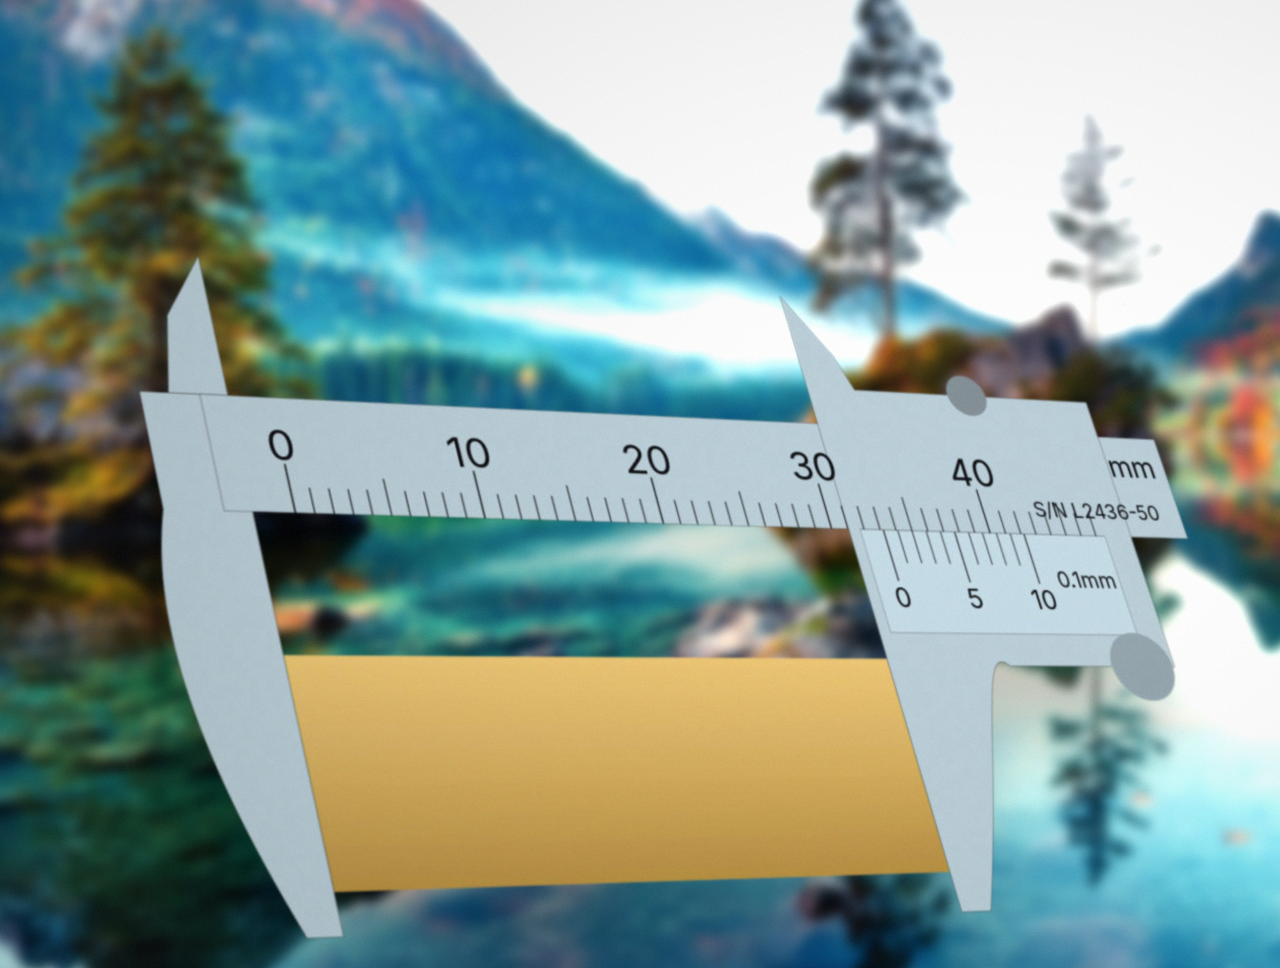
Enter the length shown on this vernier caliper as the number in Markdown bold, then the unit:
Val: **33.2** mm
